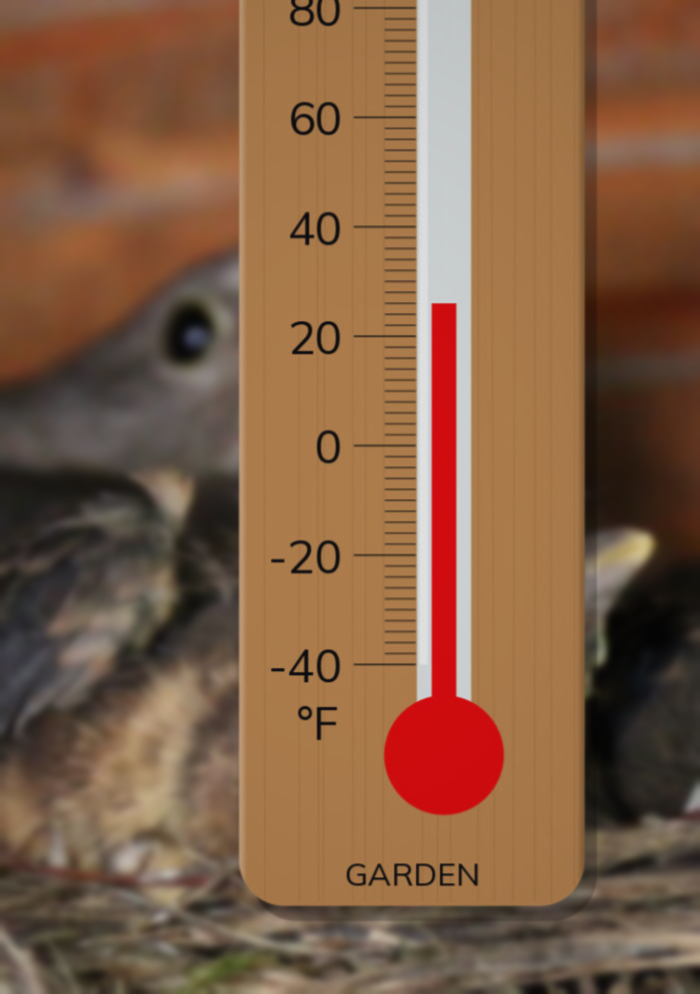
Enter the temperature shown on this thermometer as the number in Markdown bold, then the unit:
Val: **26** °F
